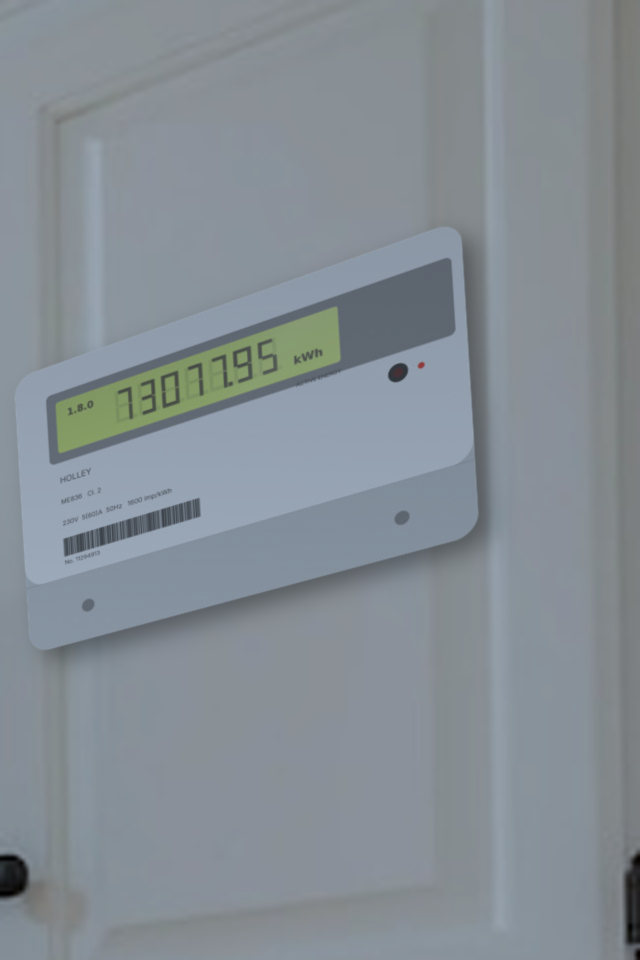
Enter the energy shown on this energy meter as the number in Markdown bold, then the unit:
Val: **73077.95** kWh
